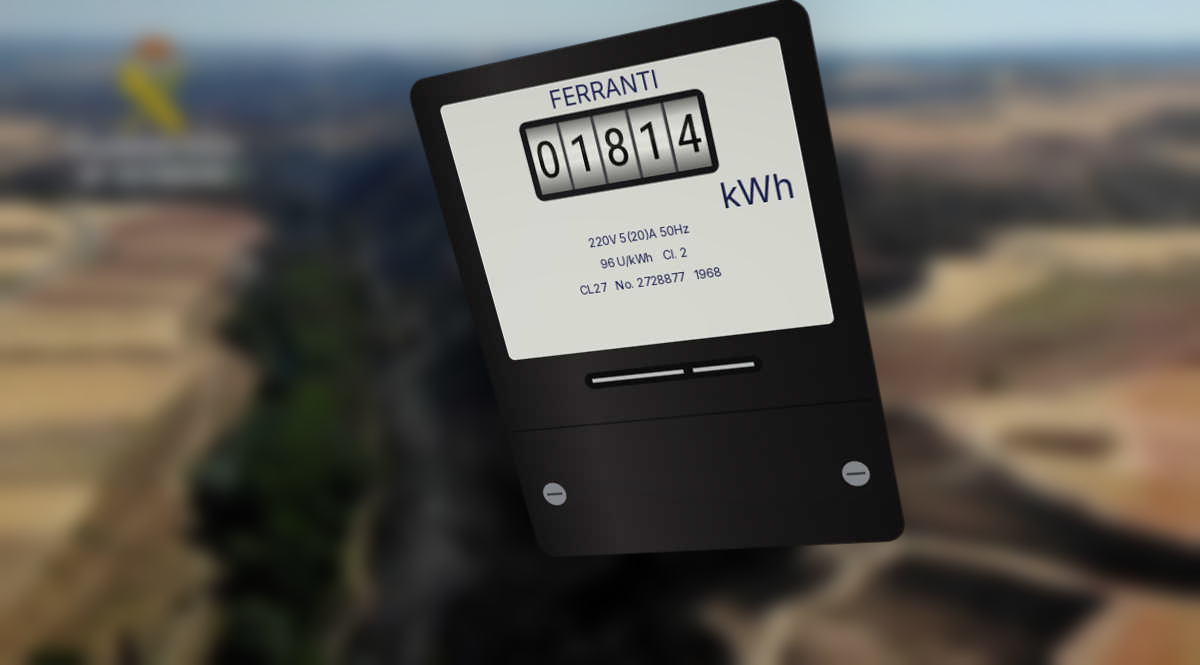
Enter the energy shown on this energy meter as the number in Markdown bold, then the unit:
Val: **1814** kWh
